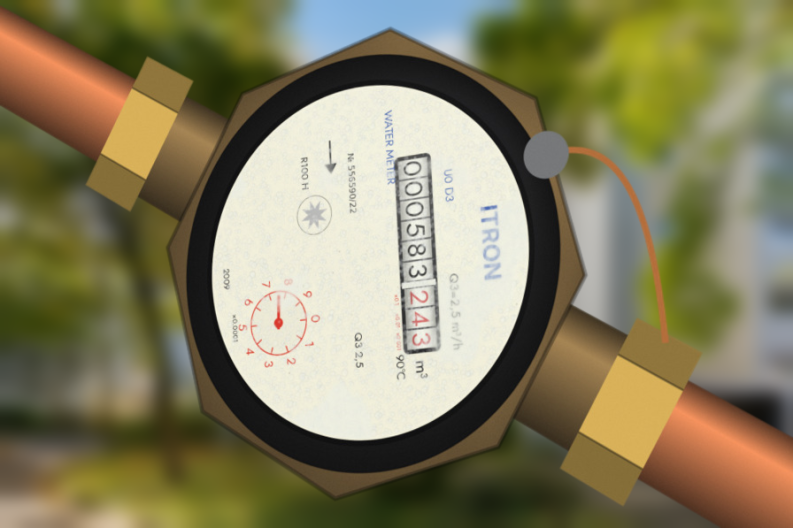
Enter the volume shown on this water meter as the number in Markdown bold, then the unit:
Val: **583.2437** m³
